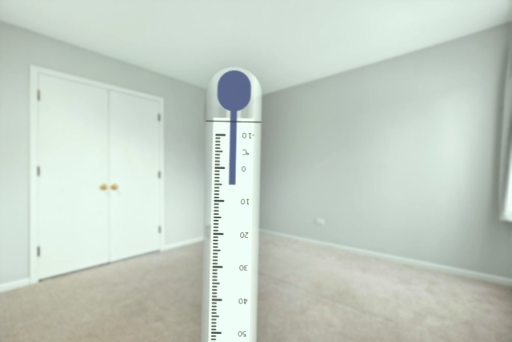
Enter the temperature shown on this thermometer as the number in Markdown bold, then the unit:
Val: **5** °C
